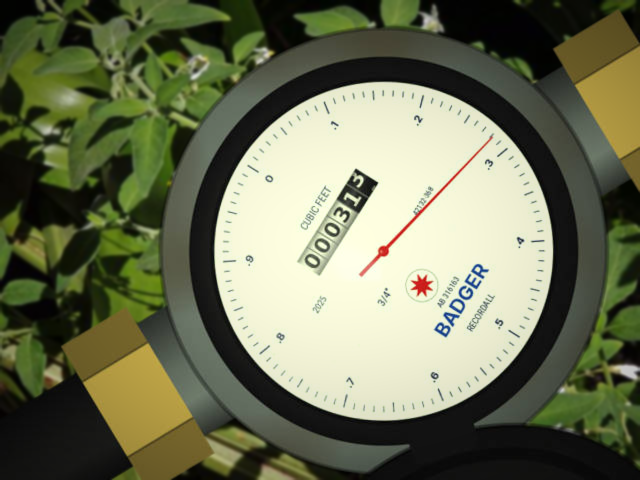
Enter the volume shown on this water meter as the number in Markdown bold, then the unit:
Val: **313.28** ft³
